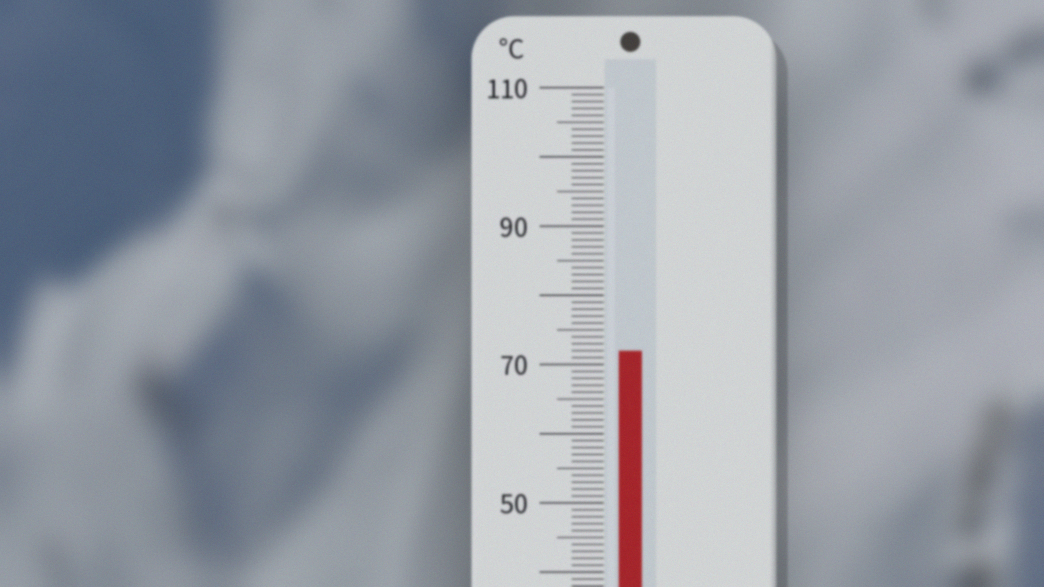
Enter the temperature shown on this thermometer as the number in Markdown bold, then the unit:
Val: **72** °C
